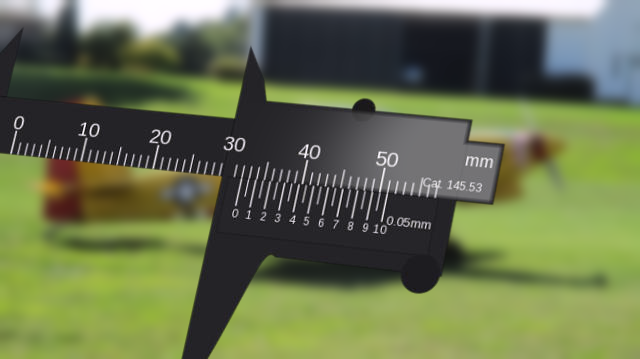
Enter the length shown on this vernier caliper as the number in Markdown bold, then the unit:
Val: **32.0** mm
